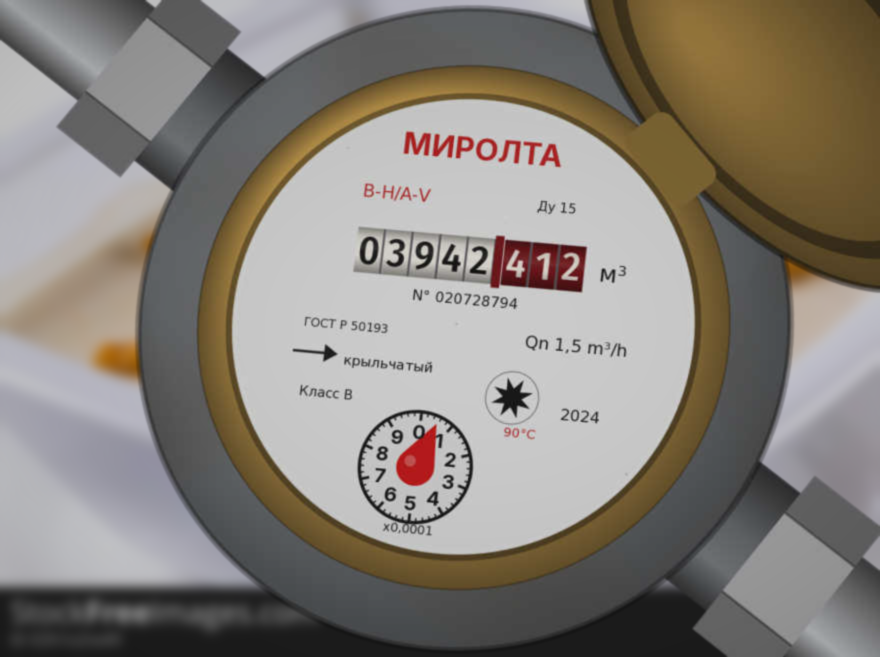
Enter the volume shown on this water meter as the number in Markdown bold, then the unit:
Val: **3942.4120** m³
